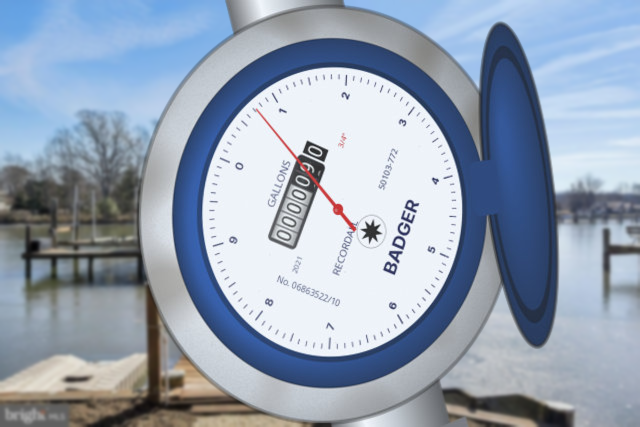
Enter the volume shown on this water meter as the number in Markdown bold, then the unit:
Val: **90.7** gal
